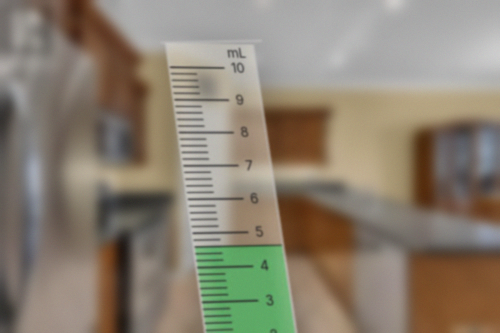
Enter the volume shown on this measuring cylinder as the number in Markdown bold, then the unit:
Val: **4.6** mL
